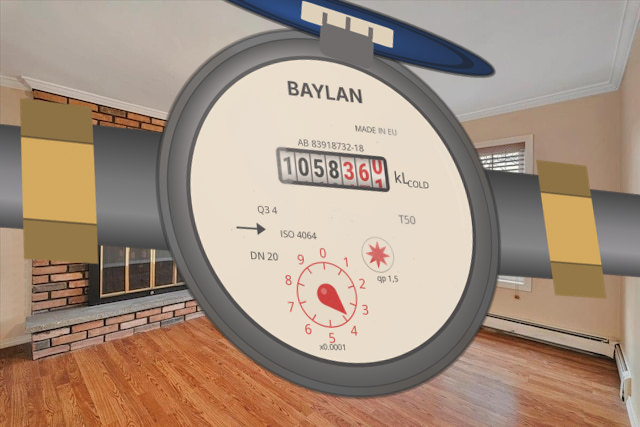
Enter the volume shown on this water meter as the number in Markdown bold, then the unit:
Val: **1058.3603** kL
